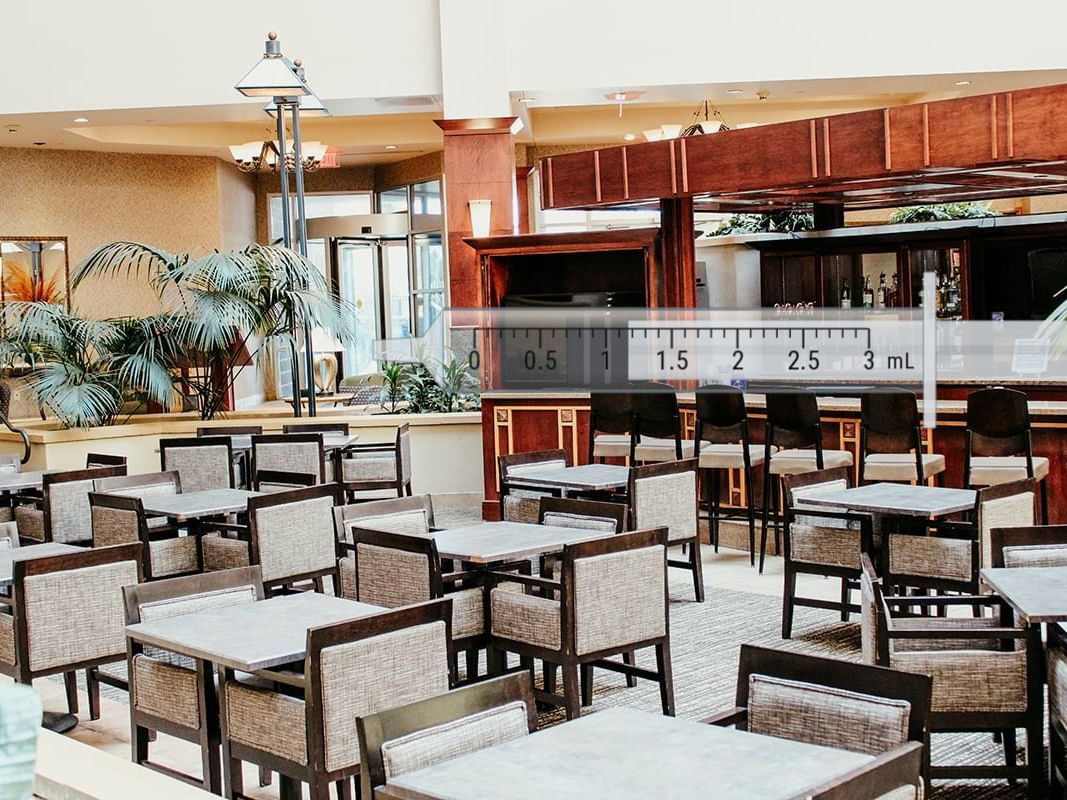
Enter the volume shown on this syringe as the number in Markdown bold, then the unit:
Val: **0.7** mL
